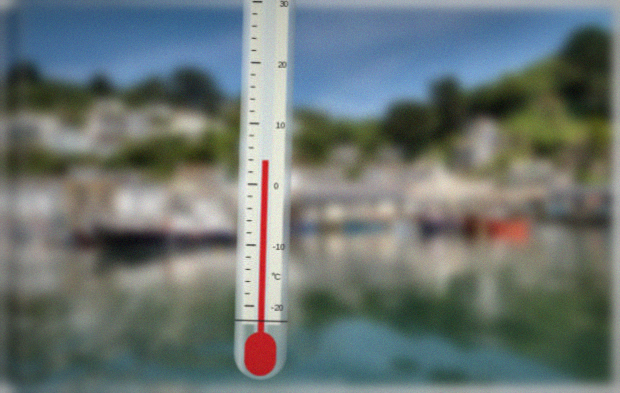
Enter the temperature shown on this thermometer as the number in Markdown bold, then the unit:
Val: **4** °C
